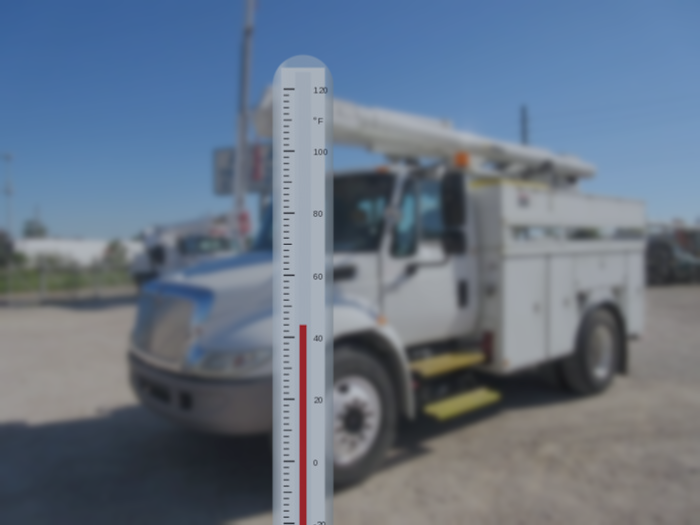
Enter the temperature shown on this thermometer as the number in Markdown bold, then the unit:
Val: **44** °F
